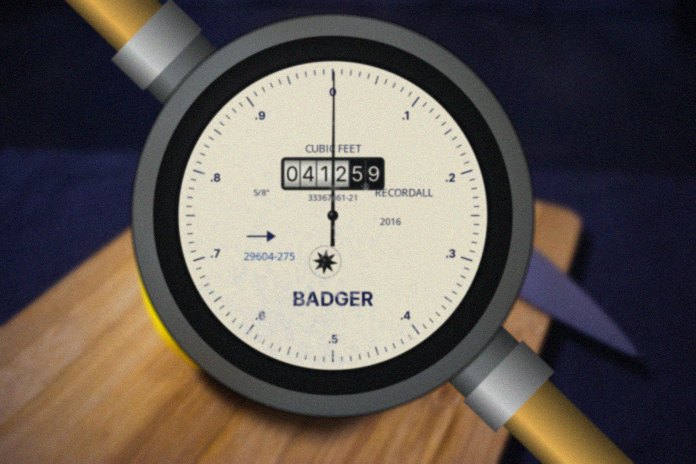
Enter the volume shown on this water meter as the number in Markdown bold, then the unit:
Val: **41259.00** ft³
